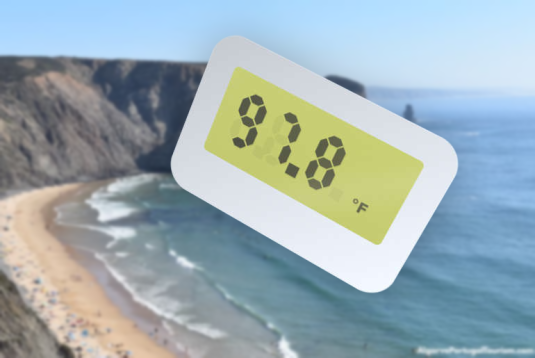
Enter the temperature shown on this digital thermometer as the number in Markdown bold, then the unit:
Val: **97.8** °F
